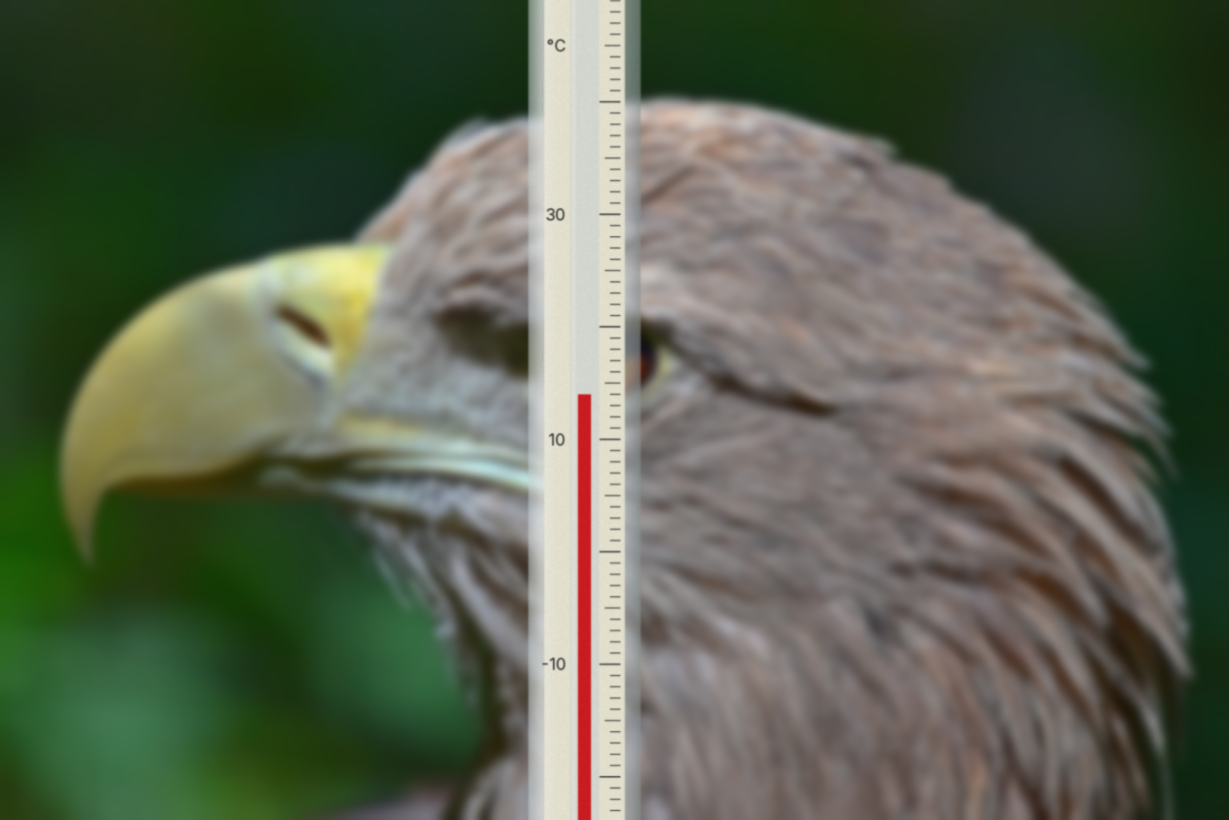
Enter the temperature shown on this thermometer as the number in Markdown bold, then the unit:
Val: **14** °C
